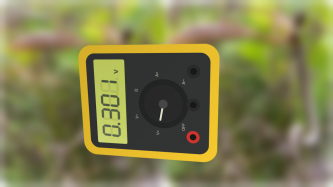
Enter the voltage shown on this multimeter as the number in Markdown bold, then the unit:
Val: **0.301** V
